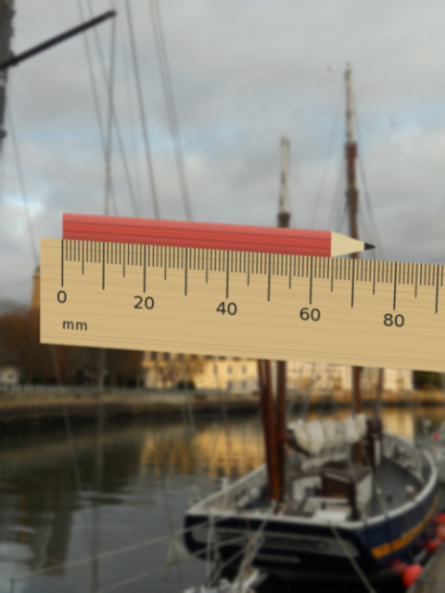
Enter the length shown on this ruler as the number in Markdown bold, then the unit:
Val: **75** mm
